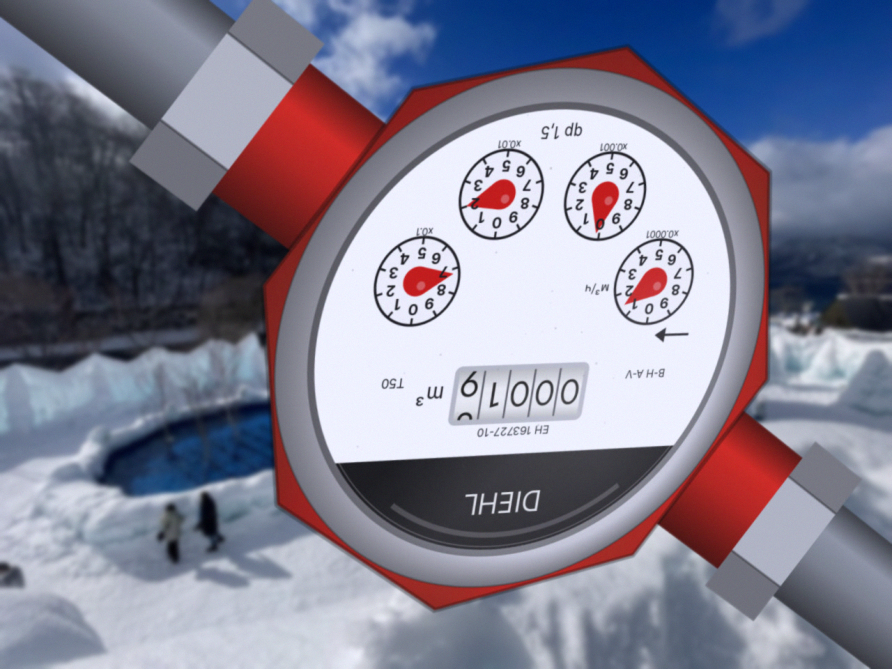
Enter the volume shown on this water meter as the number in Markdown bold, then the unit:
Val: **18.7201** m³
